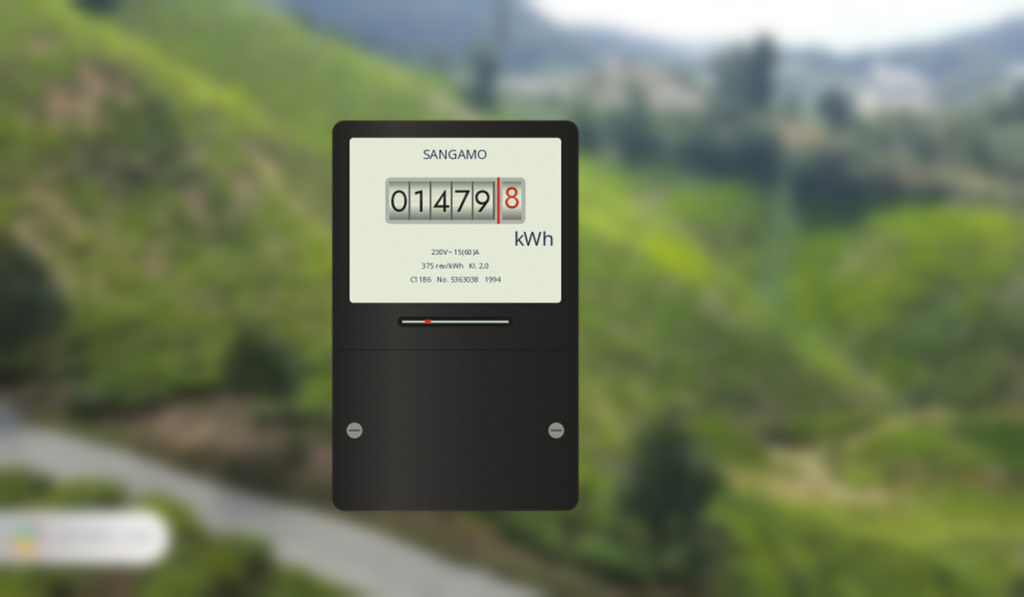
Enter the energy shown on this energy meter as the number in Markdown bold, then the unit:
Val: **1479.8** kWh
